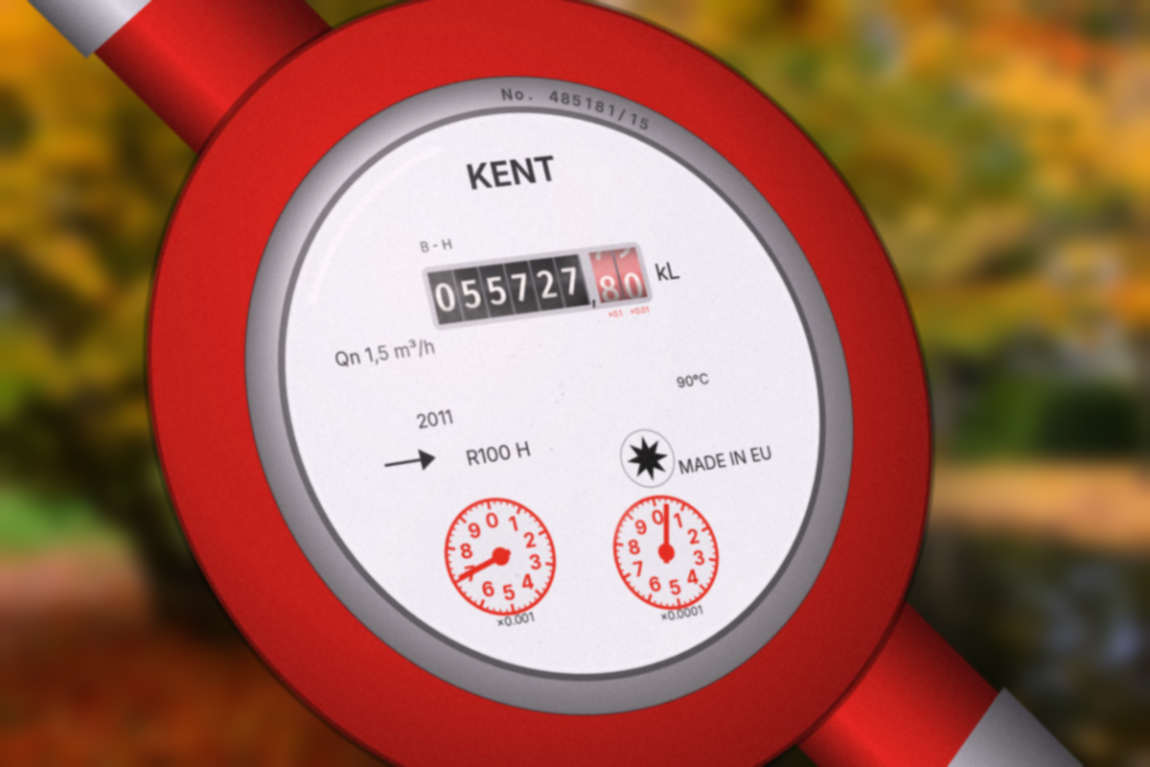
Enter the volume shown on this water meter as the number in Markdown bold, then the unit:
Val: **55727.7970** kL
